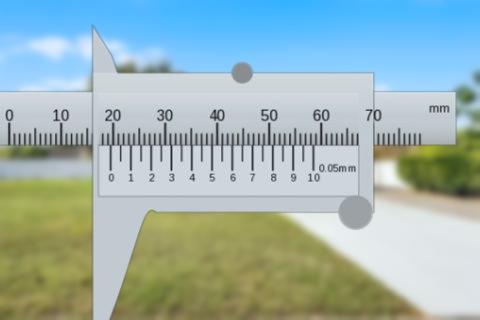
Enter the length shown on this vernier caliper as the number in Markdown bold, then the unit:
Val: **19.5** mm
